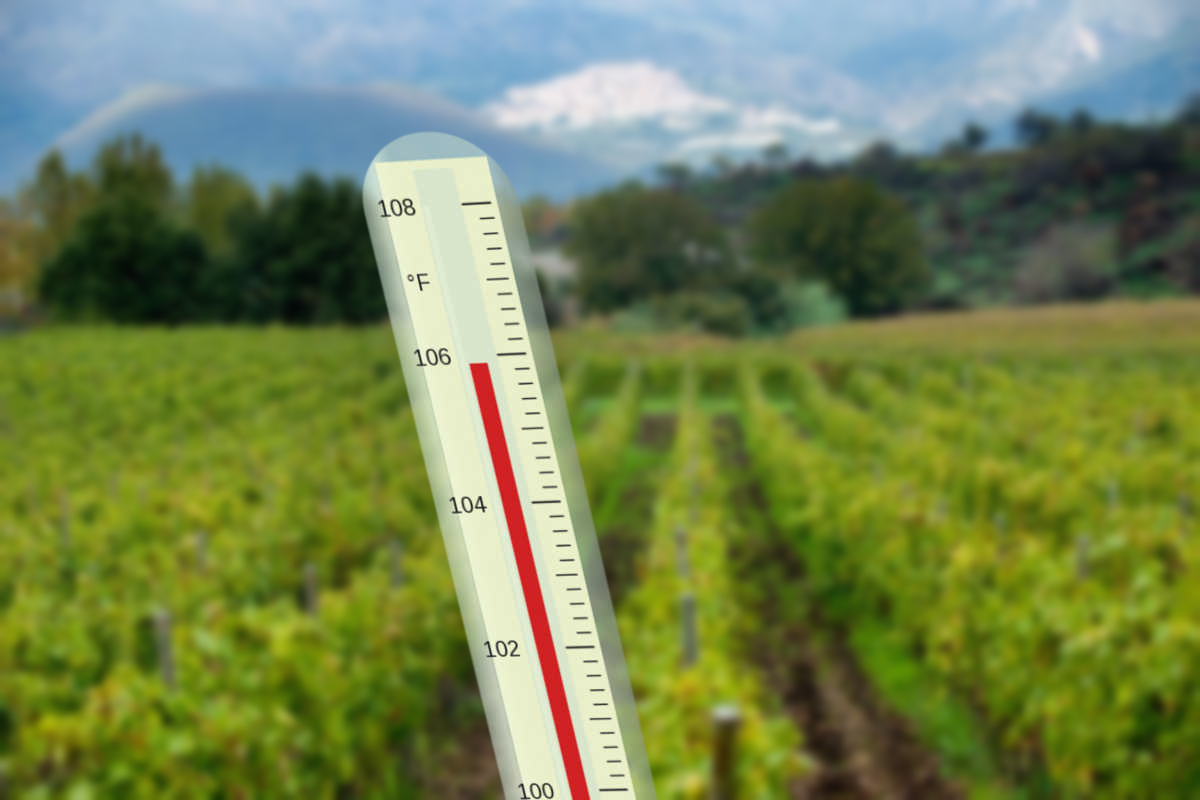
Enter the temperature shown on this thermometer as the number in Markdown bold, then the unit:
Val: **105.9** °F
